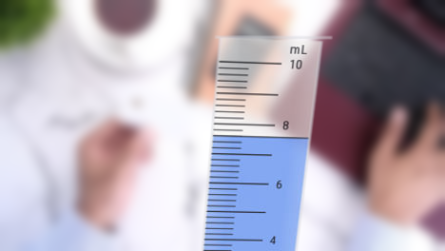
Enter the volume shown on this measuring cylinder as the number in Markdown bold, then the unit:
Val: **7.6** mL
